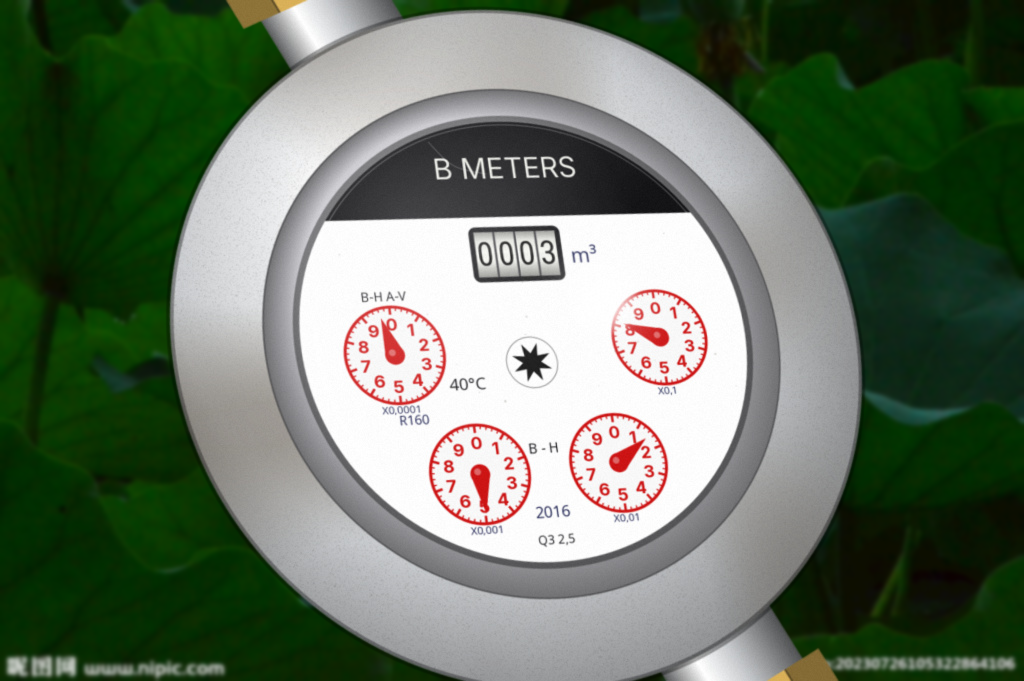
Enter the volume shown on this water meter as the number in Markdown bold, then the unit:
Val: **3.8149** m³
